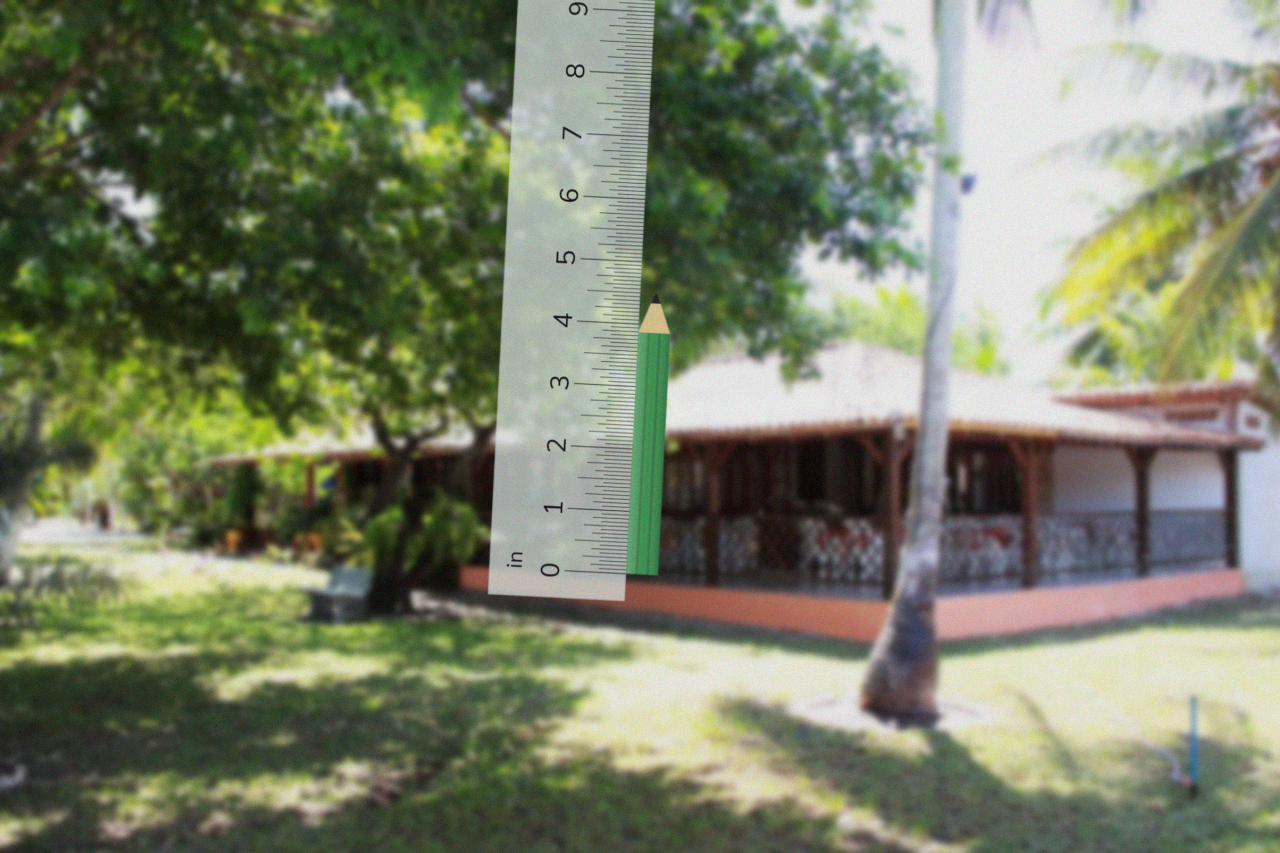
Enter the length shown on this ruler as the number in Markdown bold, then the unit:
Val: **4.5** in
